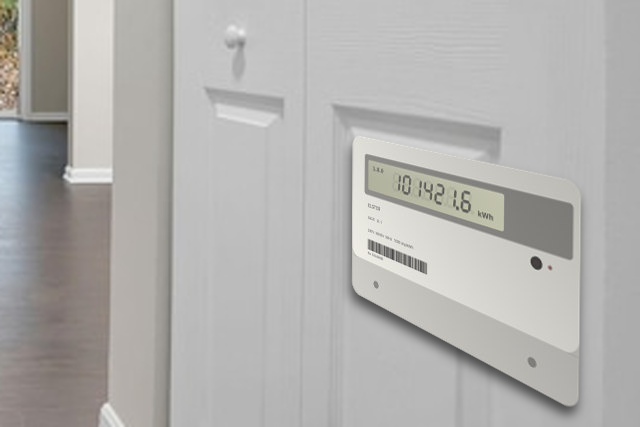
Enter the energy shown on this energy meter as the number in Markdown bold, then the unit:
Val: **101421.6** kWh
